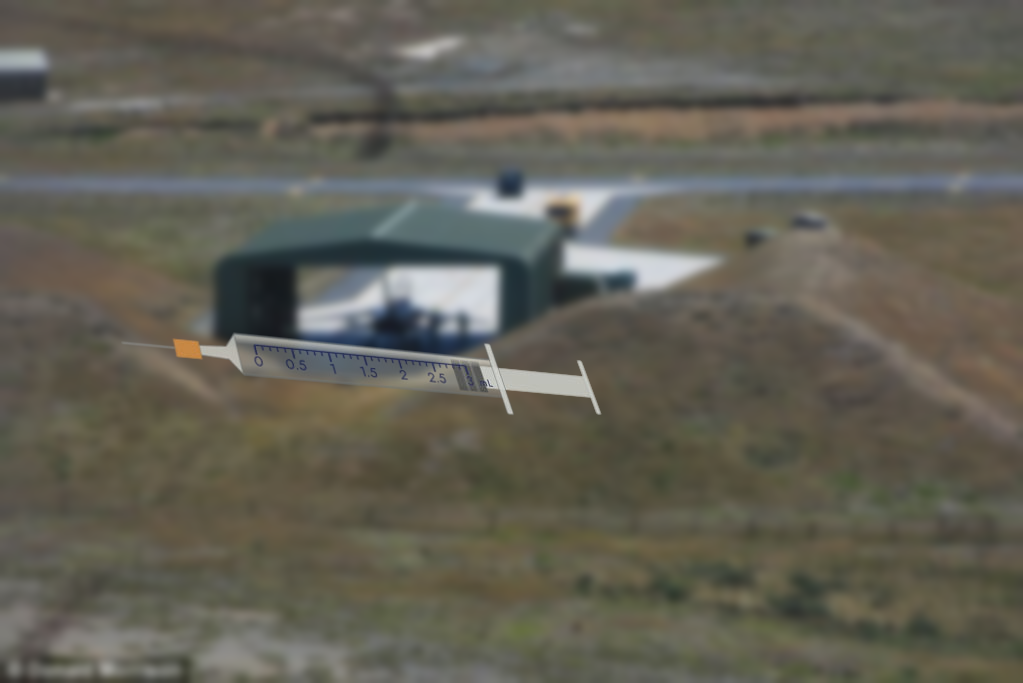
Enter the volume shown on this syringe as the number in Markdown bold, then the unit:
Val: **2.8** mL
